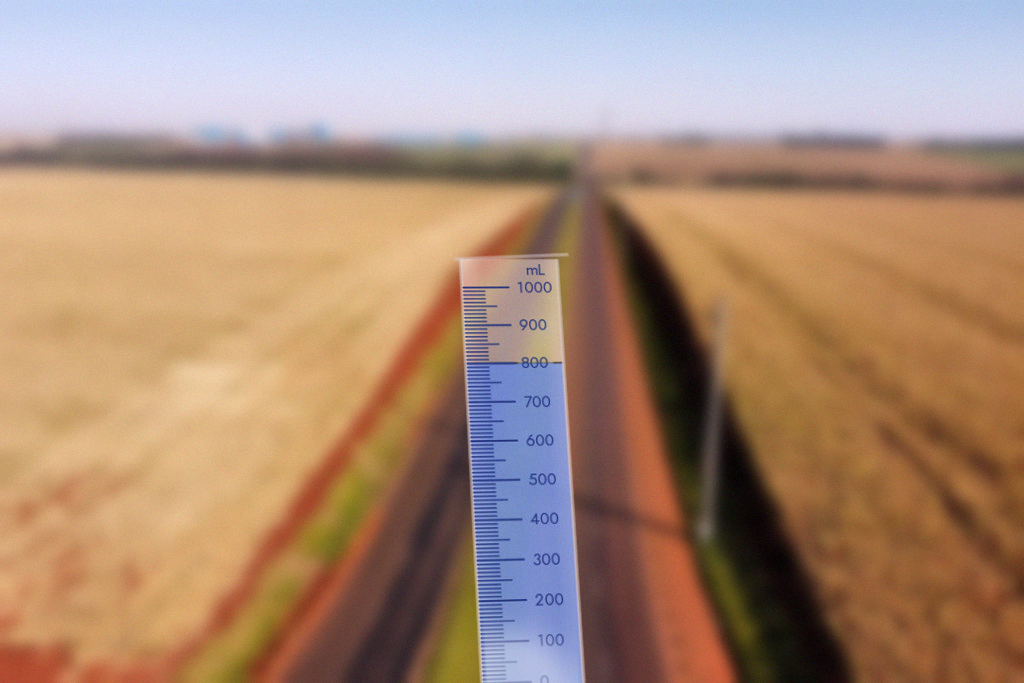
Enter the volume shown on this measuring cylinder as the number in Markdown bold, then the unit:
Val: **800** mL
